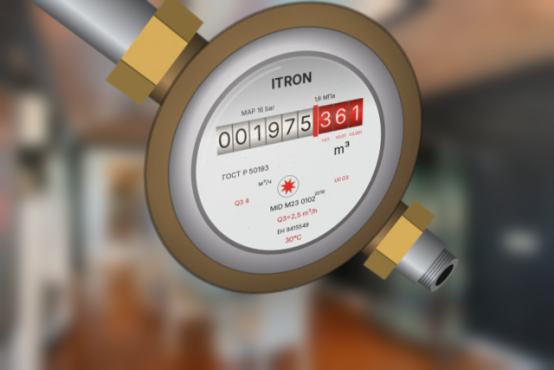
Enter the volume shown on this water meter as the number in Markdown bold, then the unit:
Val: **1975.361** m³
